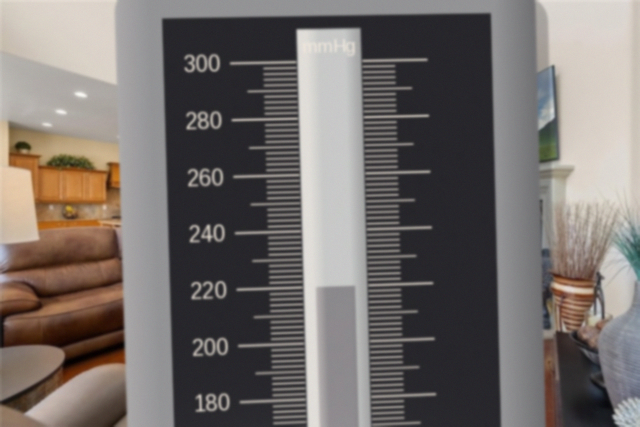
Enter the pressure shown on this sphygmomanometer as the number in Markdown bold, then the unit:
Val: **220** mmHg
